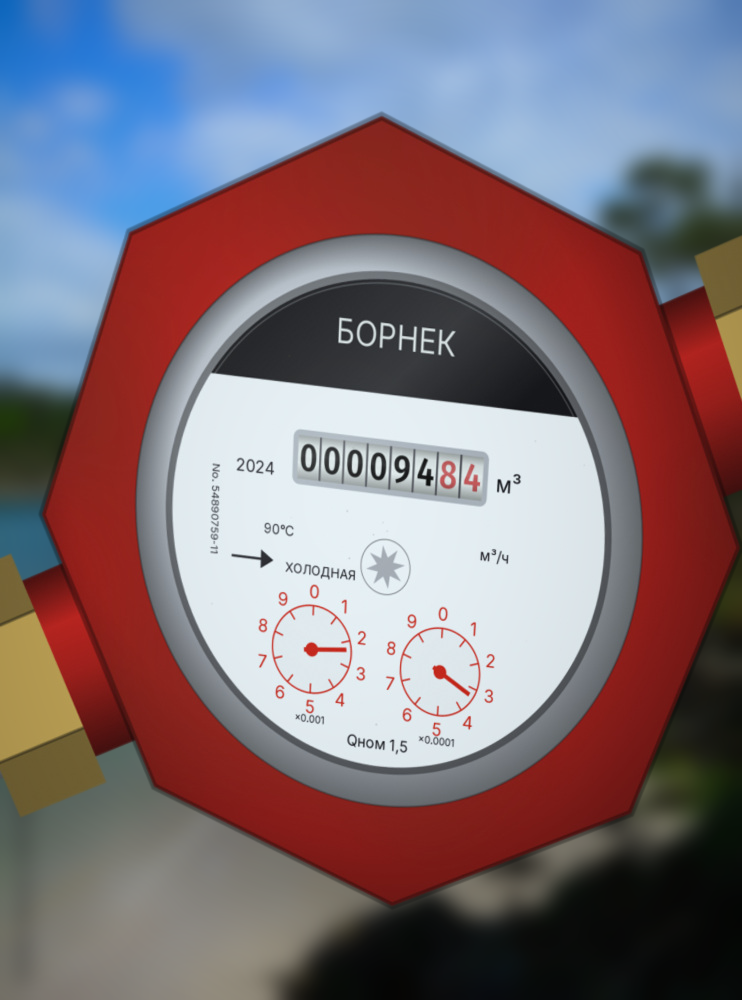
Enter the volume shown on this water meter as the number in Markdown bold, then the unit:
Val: **94.8423** m³
